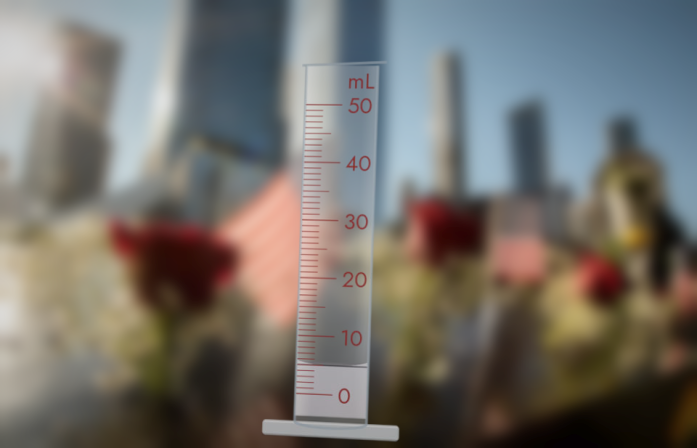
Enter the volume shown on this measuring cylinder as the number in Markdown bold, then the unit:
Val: **5** mL
